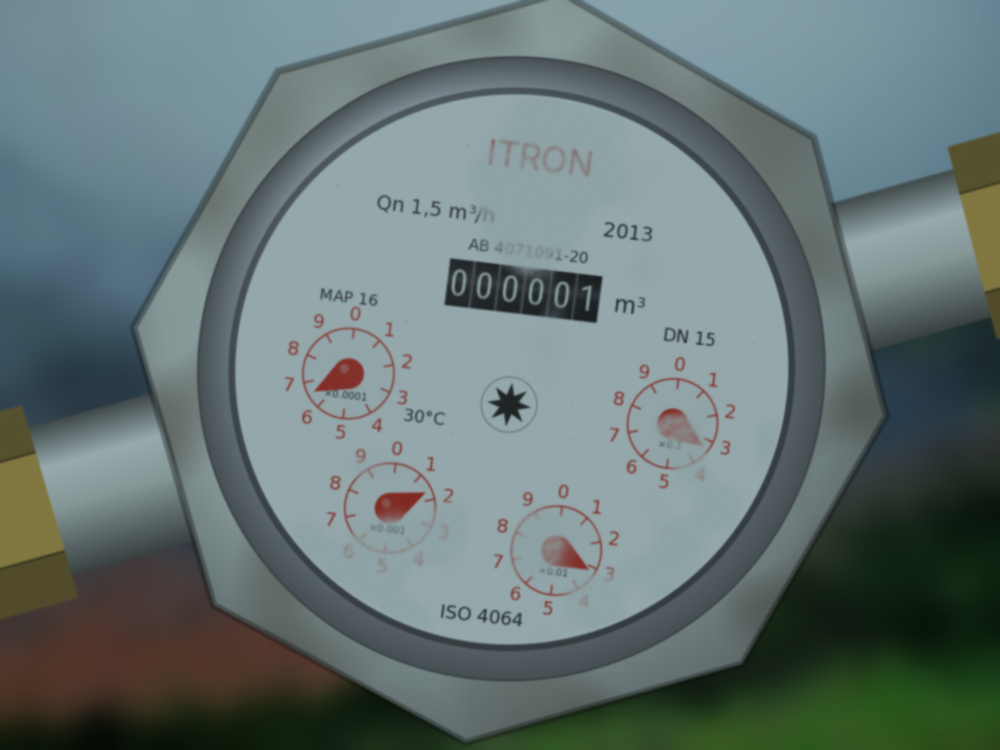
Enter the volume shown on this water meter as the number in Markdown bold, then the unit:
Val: **1.3316** m³
